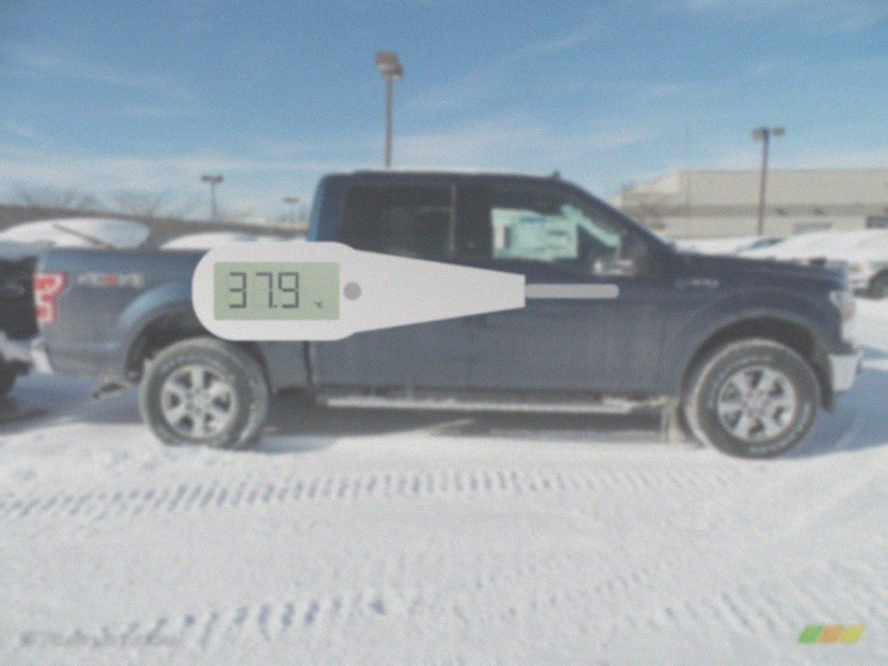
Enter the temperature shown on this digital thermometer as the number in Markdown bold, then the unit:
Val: **37.9** °C
